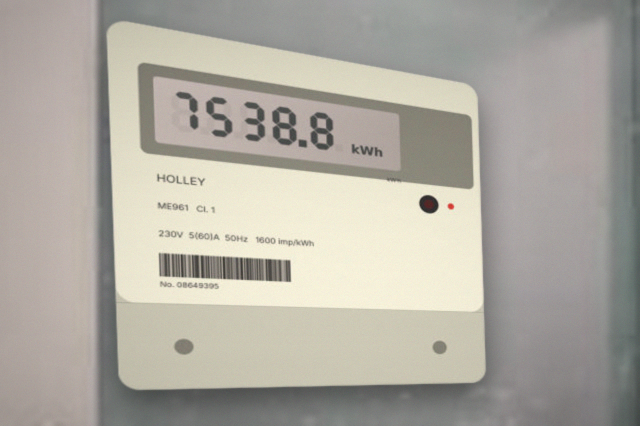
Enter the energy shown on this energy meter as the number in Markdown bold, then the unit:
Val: **7538.8** kWh
